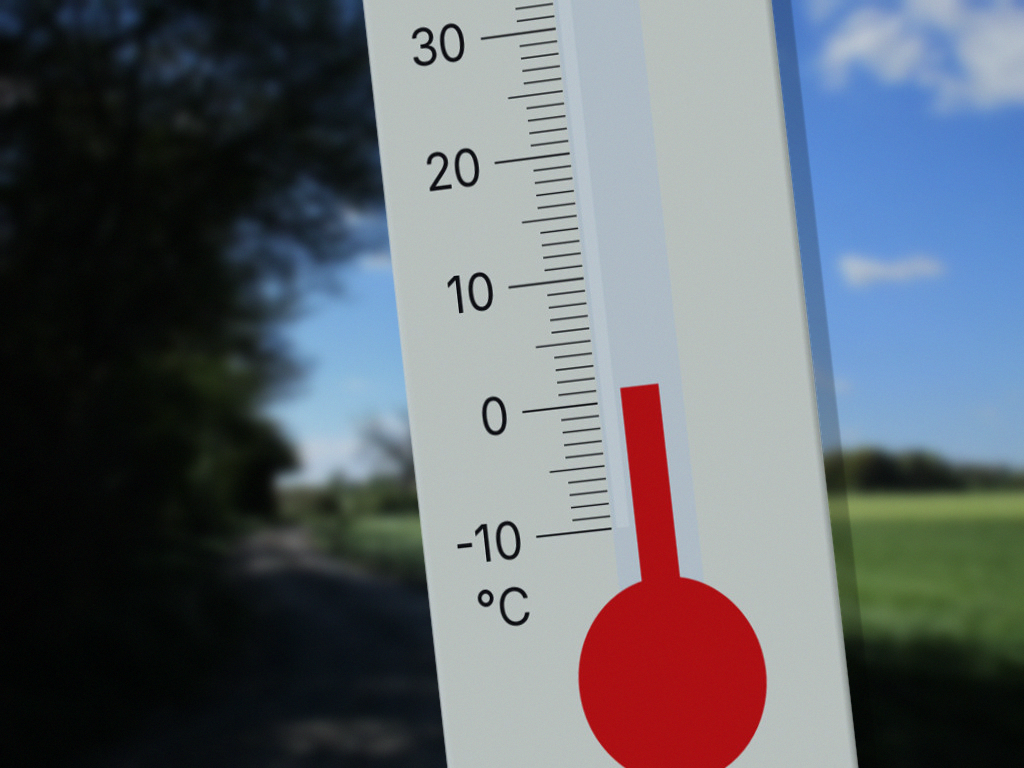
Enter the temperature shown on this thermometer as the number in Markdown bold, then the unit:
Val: **1** °C
